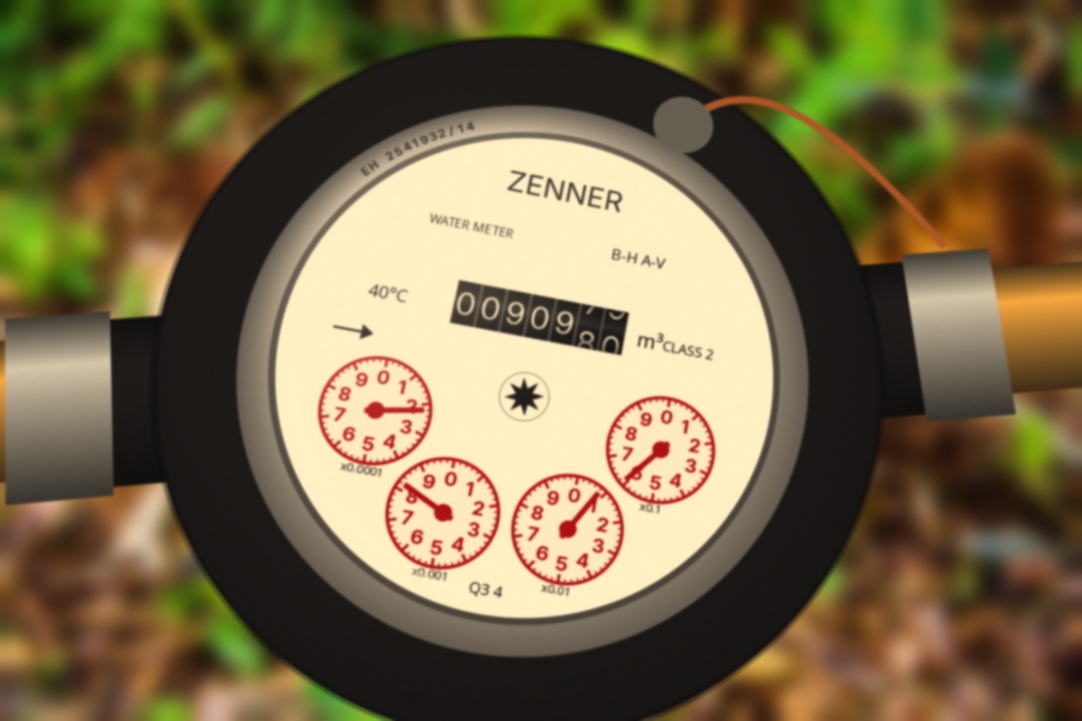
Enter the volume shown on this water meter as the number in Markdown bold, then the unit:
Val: **90979.6082** m³
